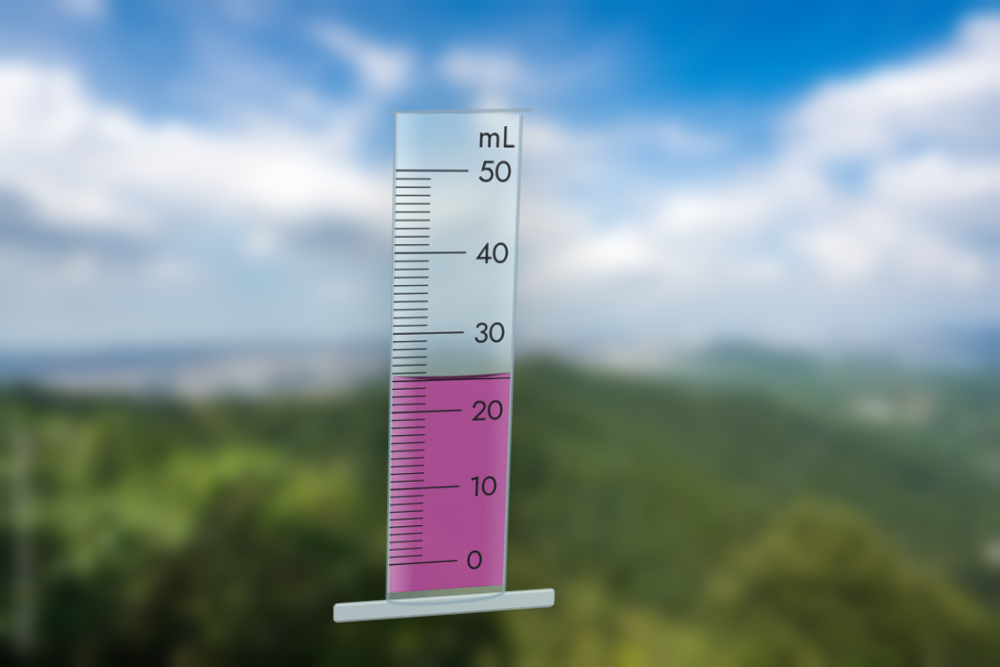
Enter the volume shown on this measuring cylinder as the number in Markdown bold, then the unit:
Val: **24** mL
